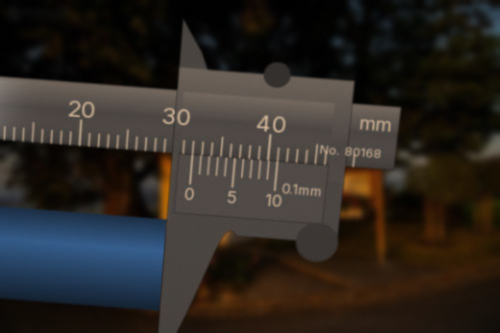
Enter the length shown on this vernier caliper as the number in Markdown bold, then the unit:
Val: **32.0** mm
